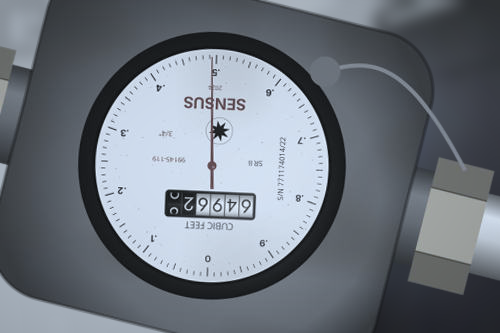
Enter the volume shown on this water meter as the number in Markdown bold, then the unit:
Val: **649628.49** ft³
